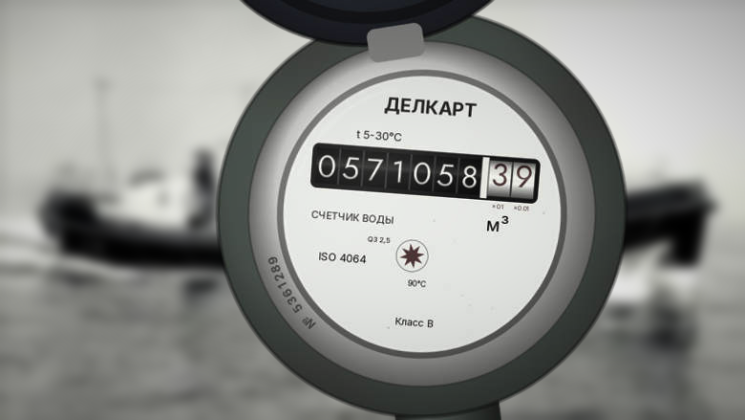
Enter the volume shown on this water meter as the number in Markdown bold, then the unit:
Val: **571058.39** m³
